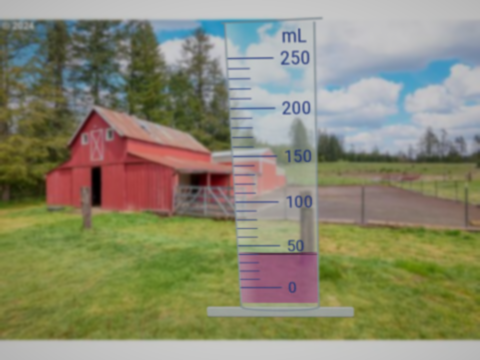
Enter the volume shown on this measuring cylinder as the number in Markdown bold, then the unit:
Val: **40** mL
